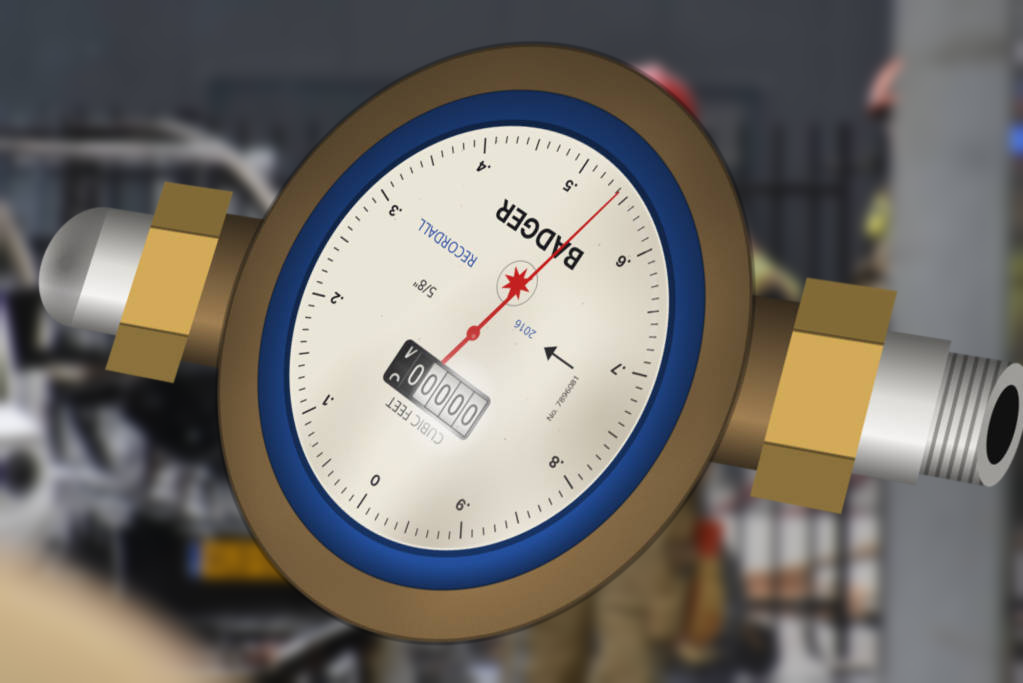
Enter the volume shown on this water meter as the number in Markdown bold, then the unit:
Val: **3.54** ft³
